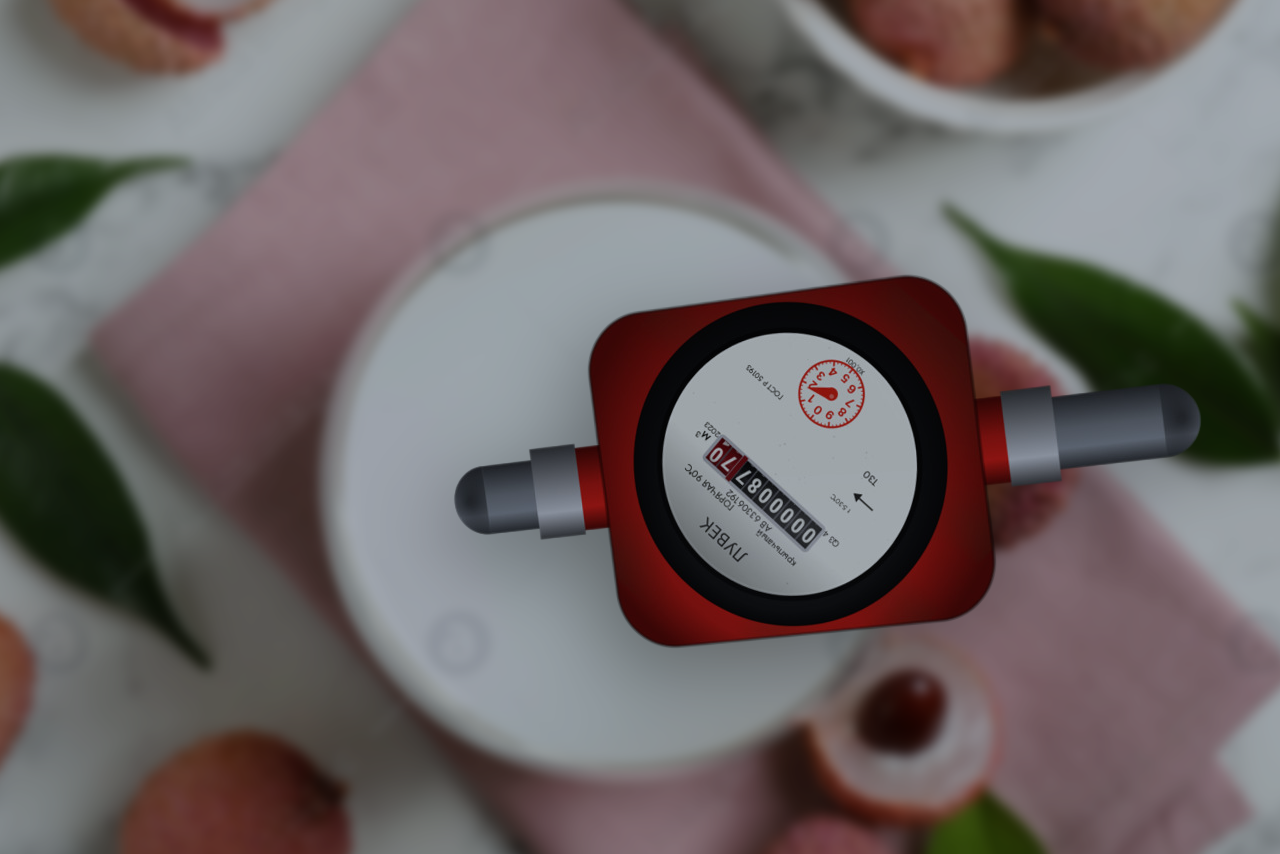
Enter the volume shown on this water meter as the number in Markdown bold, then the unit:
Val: **87.701** m³
